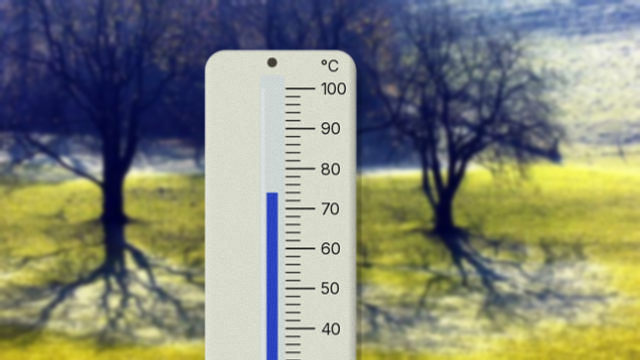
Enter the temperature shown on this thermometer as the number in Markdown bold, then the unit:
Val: **74** °C
